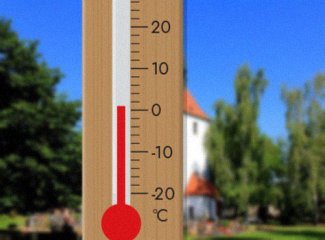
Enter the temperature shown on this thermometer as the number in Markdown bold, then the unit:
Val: **1** °C
